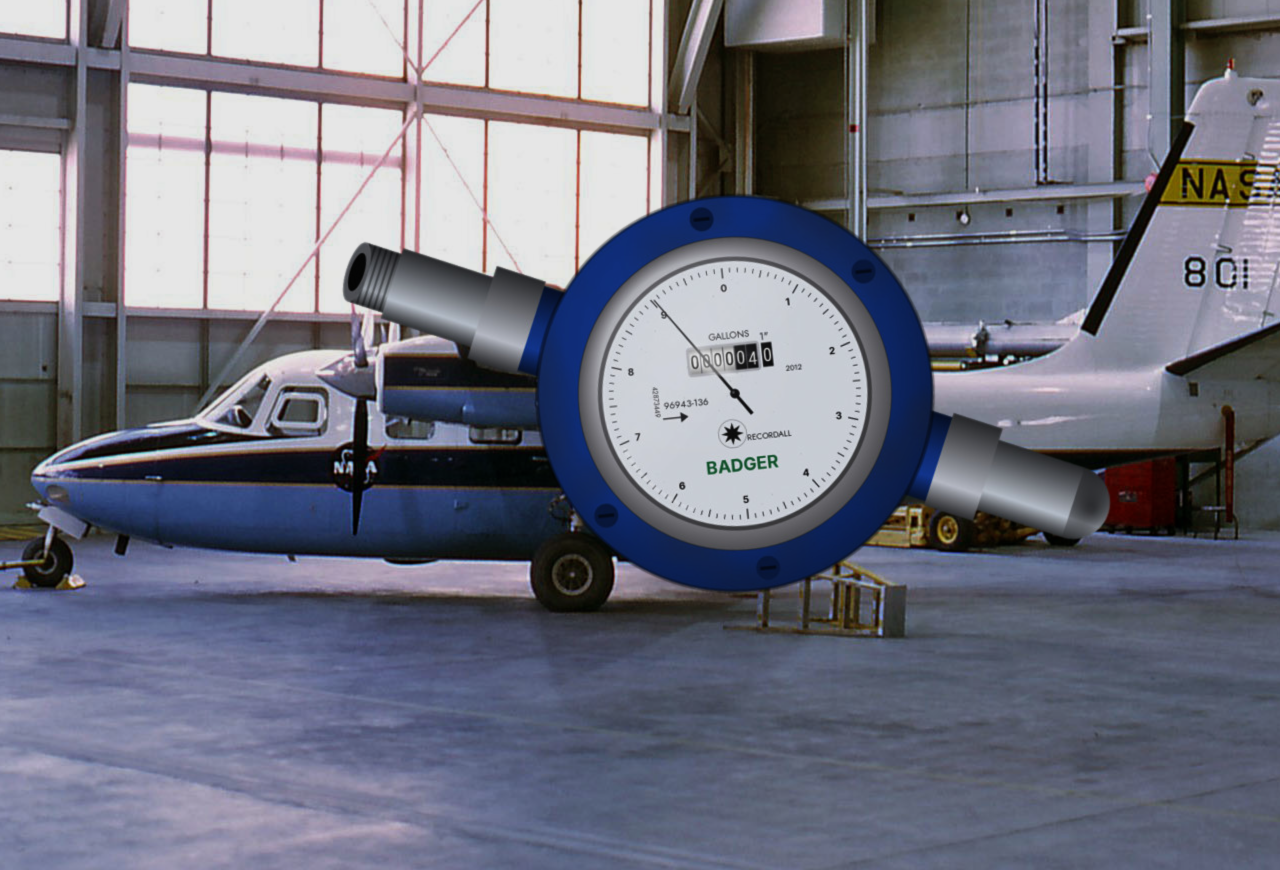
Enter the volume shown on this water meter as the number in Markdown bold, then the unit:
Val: **39.0** gal
